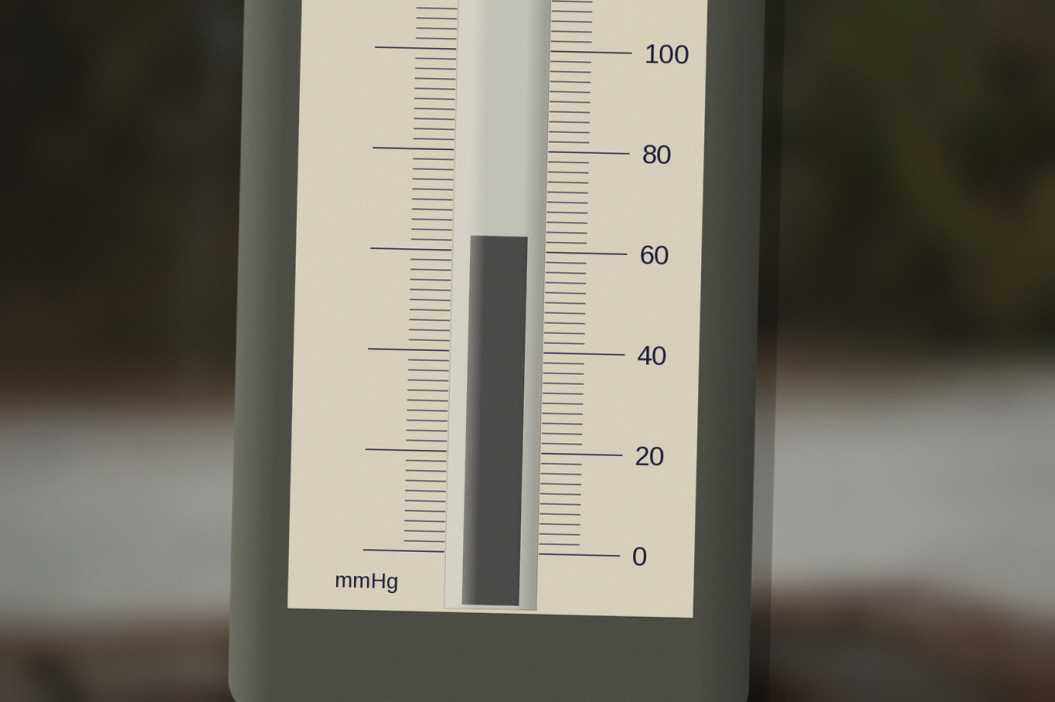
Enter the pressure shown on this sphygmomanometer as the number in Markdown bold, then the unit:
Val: **63** mmHg
